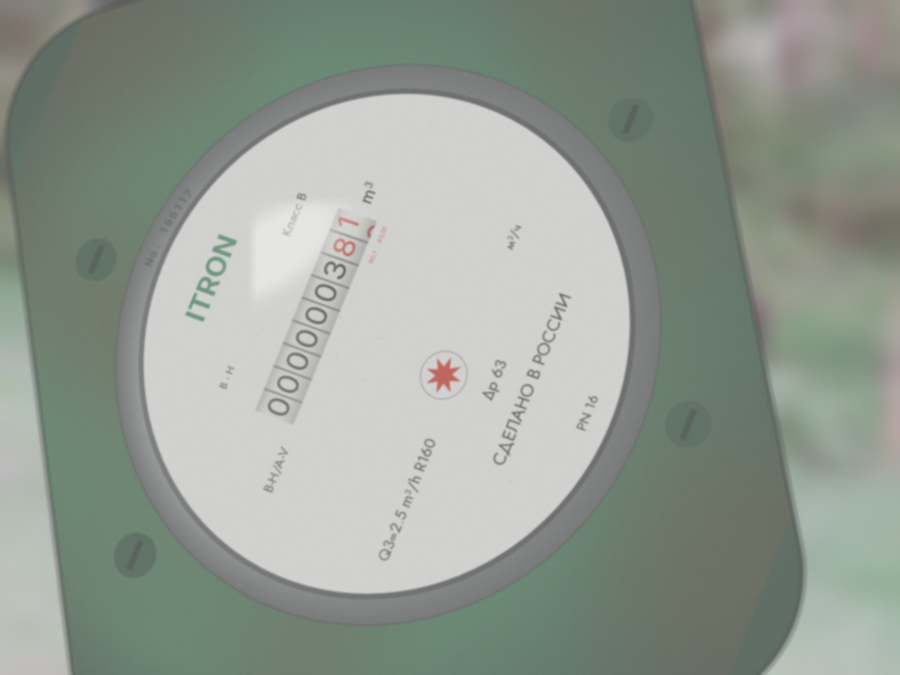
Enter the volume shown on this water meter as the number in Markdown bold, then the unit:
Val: **3.81** m³
